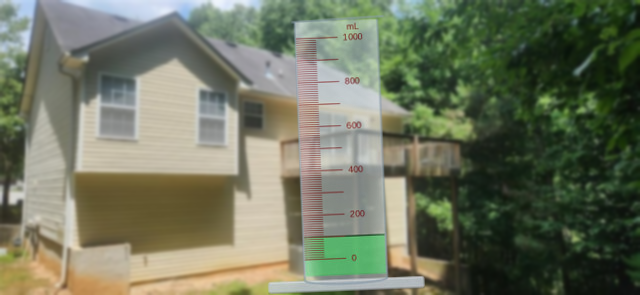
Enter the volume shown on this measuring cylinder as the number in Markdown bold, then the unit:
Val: **100** mL
